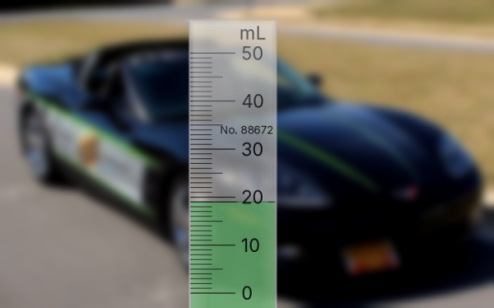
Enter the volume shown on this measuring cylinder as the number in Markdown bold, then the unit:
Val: **19** mL
